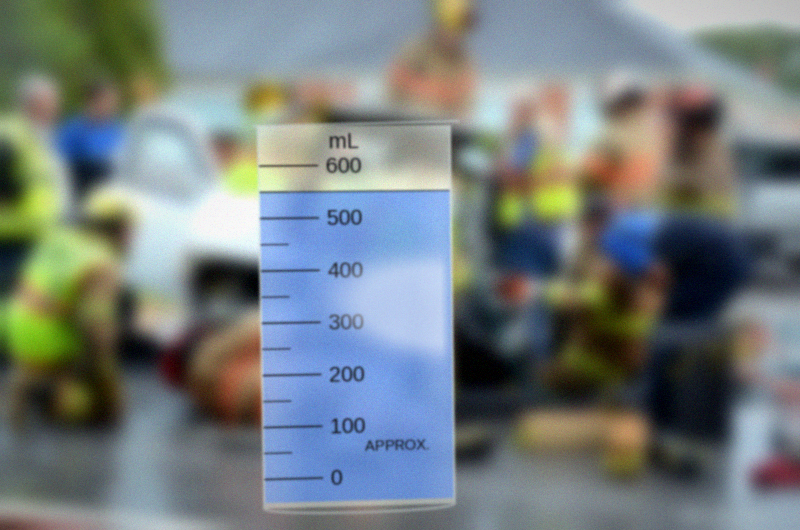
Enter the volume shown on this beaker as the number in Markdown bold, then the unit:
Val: **550** mL
